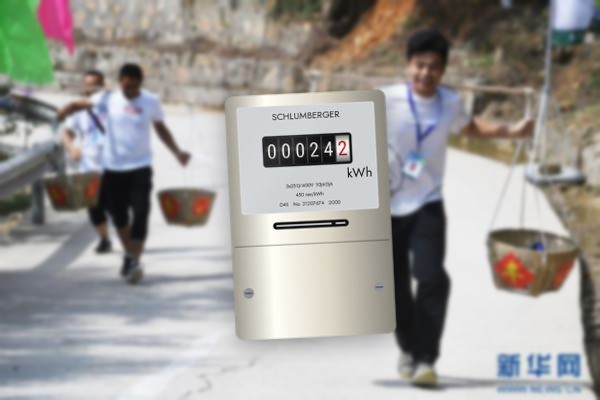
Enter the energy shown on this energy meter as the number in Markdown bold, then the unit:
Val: **24.2** kWh
